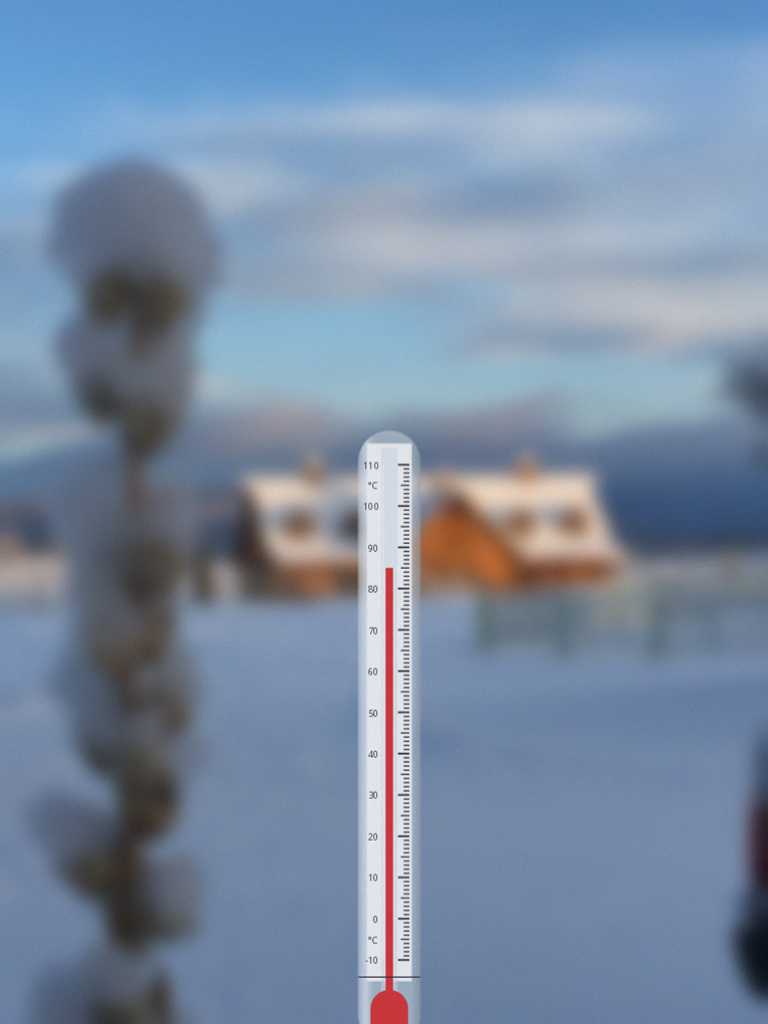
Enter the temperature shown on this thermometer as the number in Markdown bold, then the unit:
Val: **85** °C
